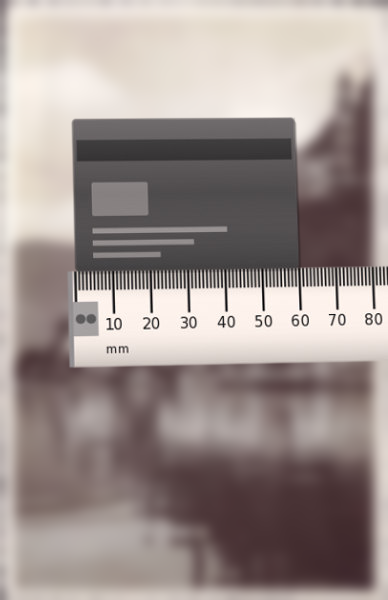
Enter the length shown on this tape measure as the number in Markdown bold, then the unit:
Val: **60** mm
